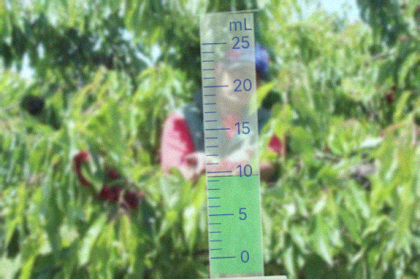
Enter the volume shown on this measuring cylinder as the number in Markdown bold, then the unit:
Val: **9.5** mL
